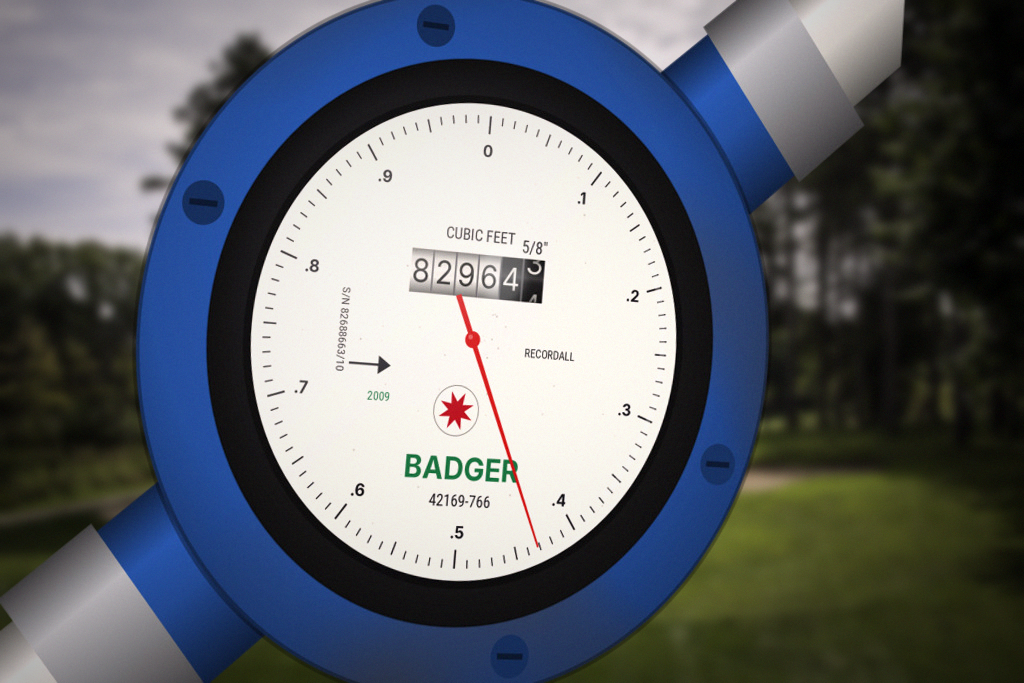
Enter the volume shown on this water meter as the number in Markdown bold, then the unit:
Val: **829643.43** ft³
